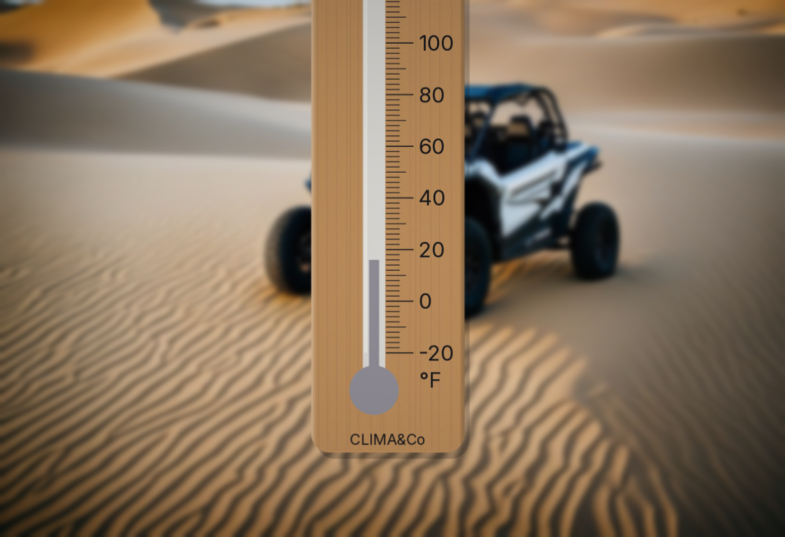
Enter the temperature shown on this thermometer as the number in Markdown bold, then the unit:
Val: **16** °F
